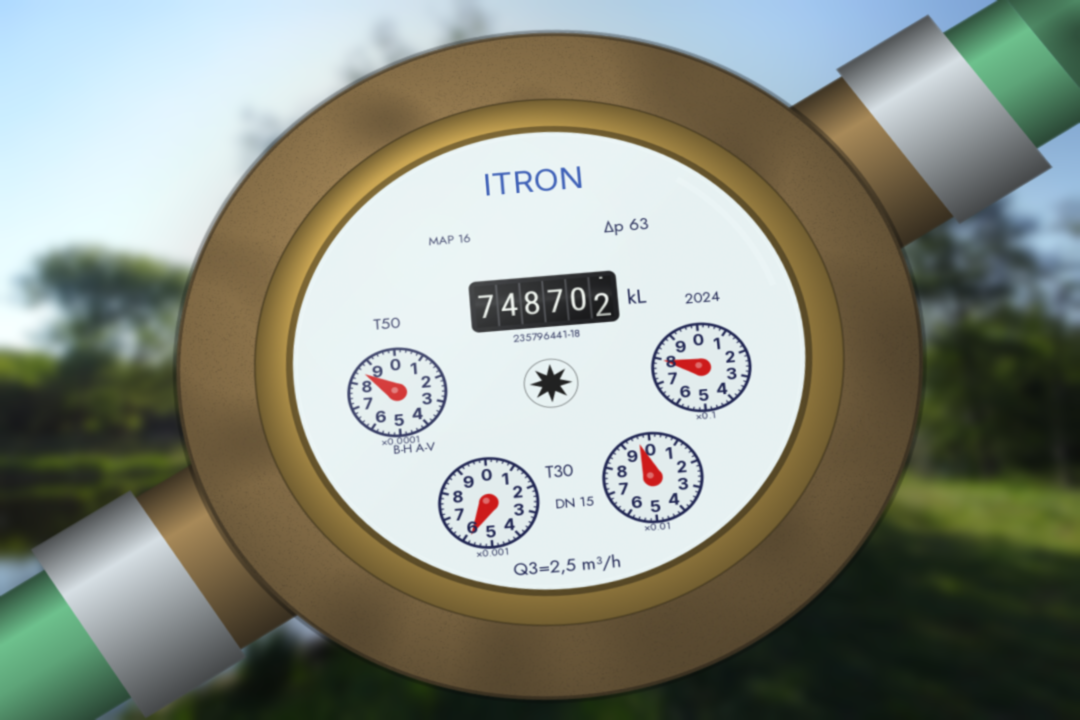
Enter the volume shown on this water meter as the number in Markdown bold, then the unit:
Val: **748701.7958** kL
